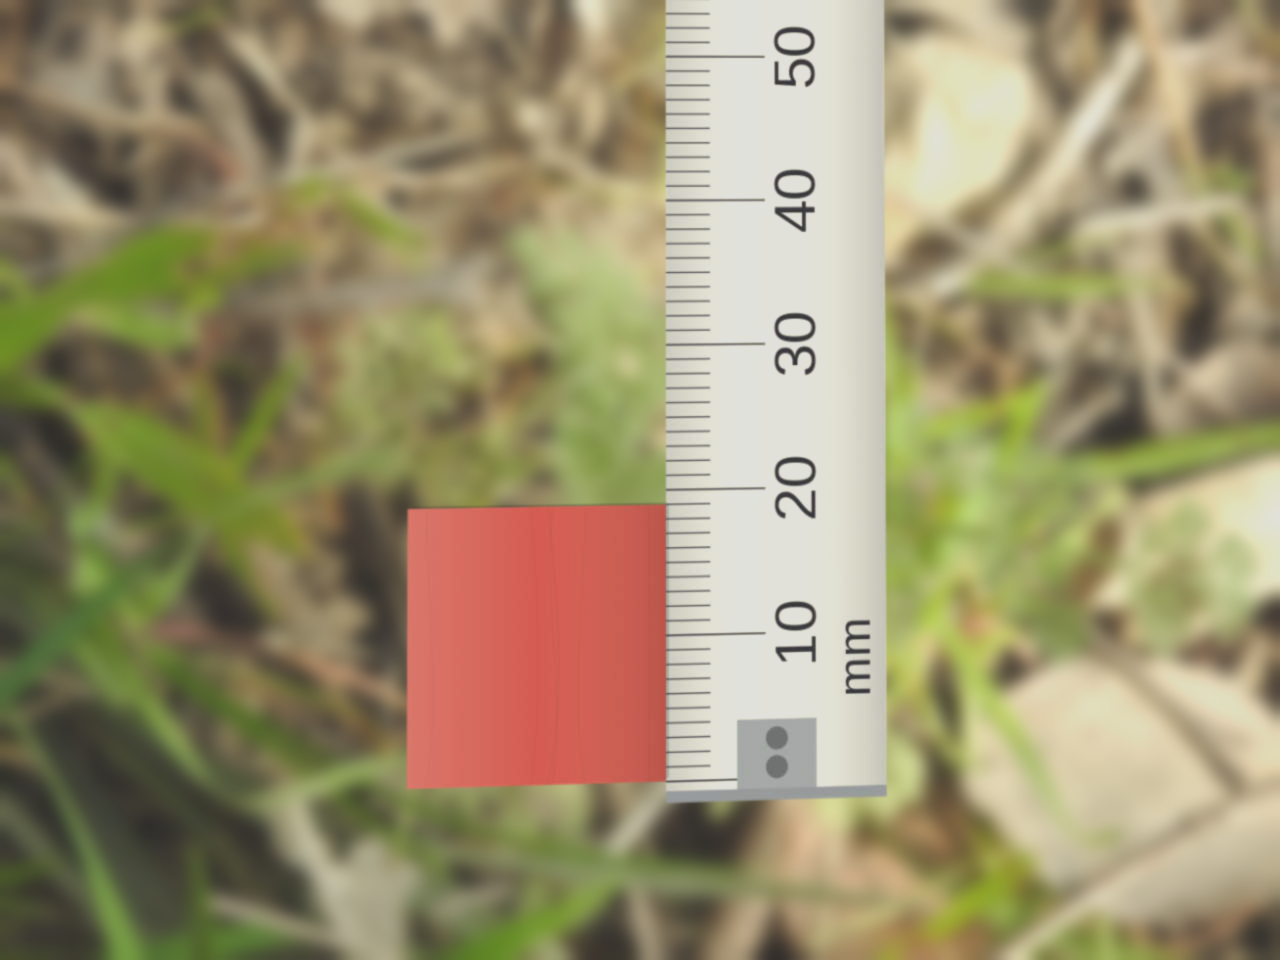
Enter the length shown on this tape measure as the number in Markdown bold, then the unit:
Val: **19** mm
